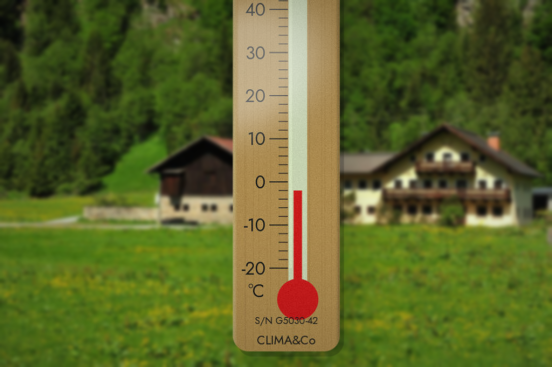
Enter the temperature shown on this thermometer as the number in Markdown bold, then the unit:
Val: **-2** °C
